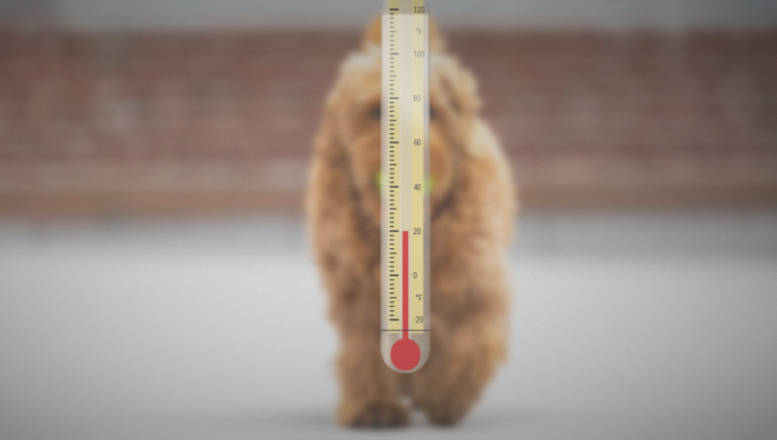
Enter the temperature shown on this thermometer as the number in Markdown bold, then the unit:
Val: **20** °F
